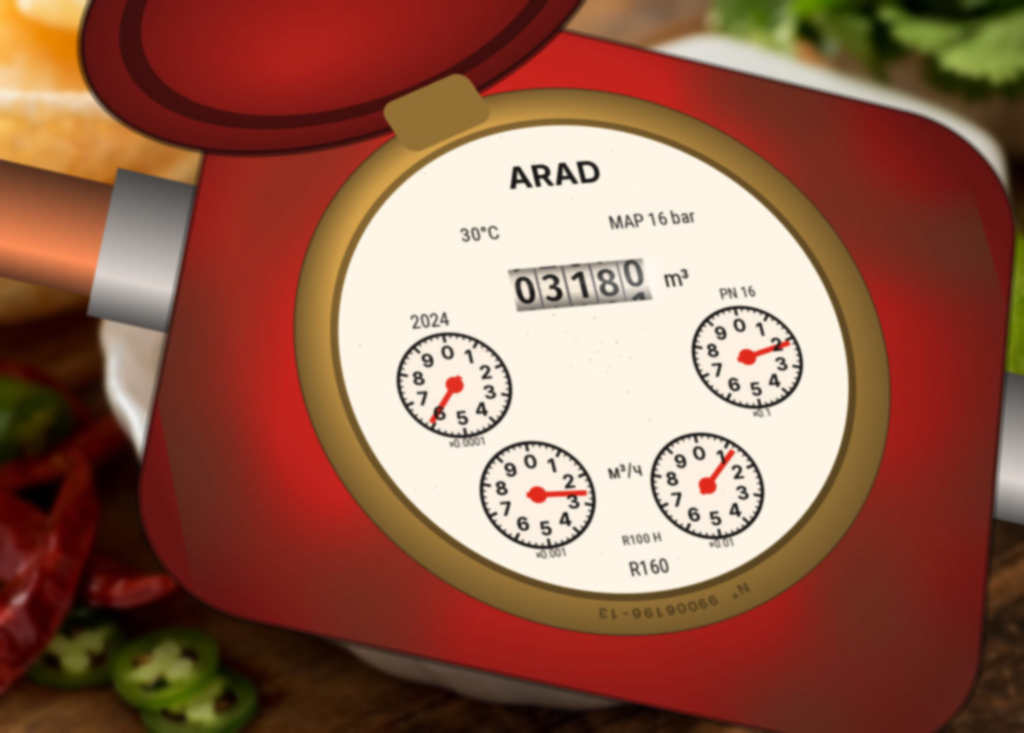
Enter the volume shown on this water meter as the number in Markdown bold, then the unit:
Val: **3180.2126** m³
